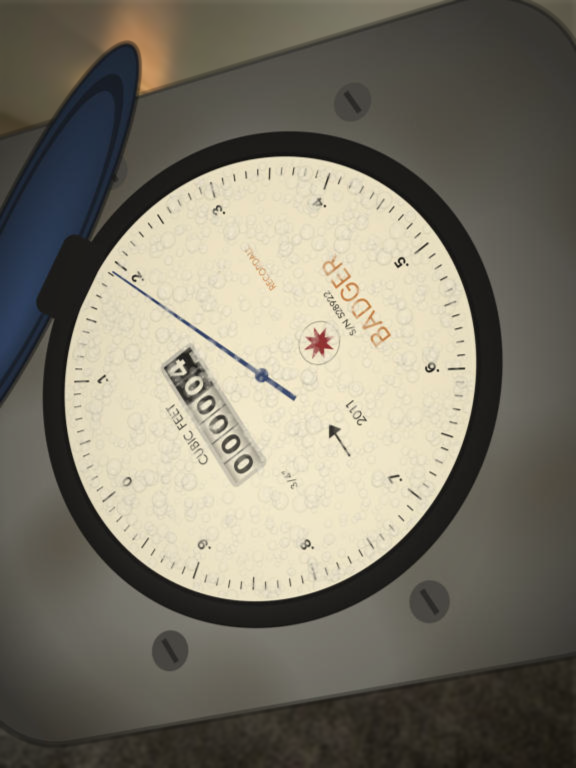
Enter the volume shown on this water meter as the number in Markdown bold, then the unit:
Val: **4.19** ft³
